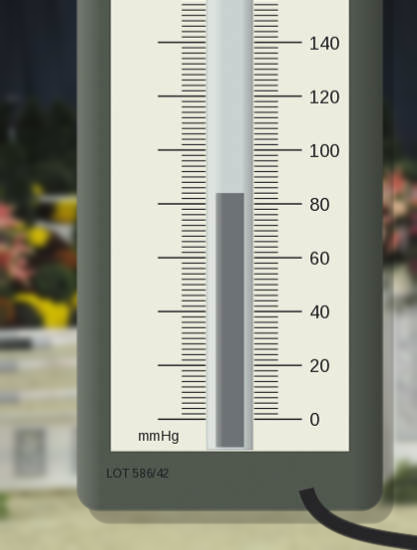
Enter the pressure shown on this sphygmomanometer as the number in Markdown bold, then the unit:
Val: **84** mmHg
